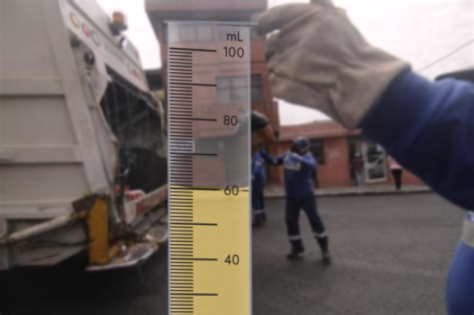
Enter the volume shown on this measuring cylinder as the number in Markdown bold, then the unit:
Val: **60** mL
